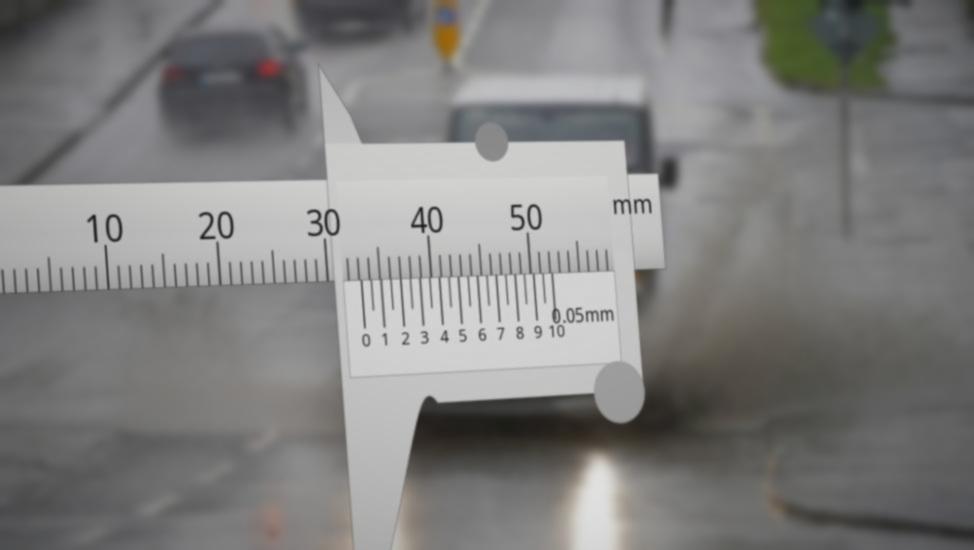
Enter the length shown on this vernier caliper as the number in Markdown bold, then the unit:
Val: **33.2** mm
